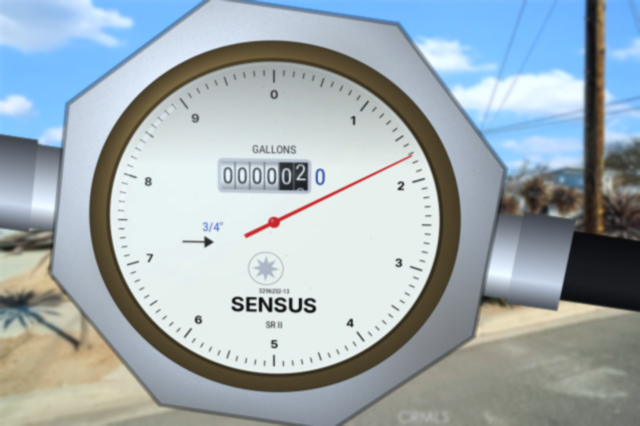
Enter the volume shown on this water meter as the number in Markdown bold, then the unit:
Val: **21.7** gal
